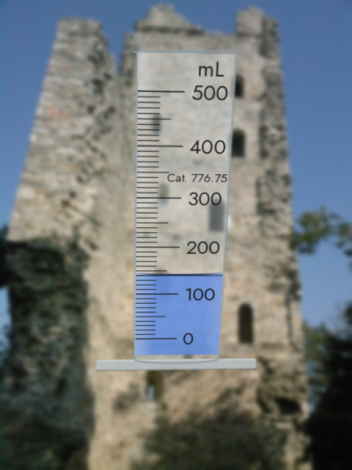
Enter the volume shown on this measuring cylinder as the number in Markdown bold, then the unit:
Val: **140** mL
